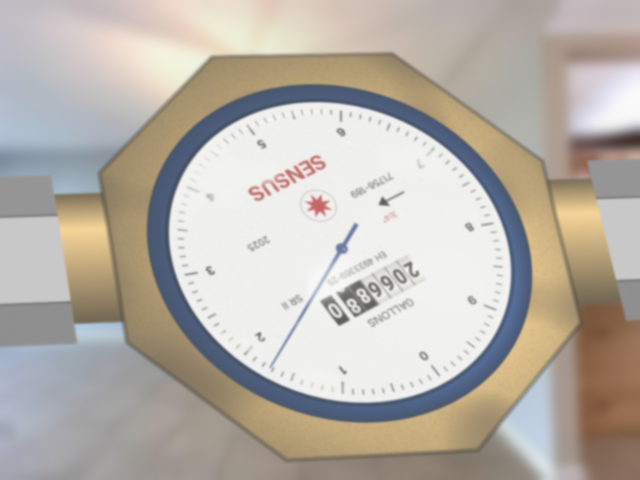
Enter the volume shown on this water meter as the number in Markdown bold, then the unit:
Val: **2066881.7** gal
